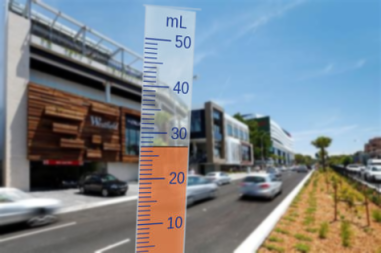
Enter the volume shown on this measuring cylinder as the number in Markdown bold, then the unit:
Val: **27** mL
